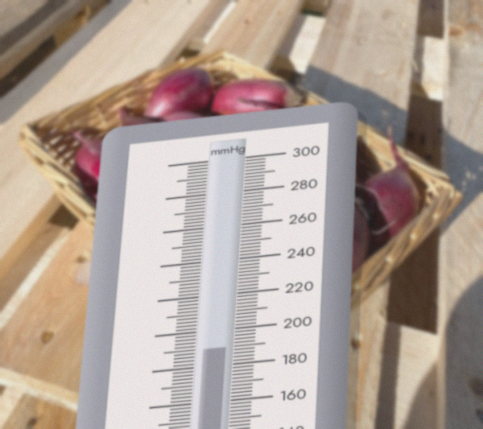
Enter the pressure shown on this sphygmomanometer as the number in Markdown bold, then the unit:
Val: **190** mmHg
